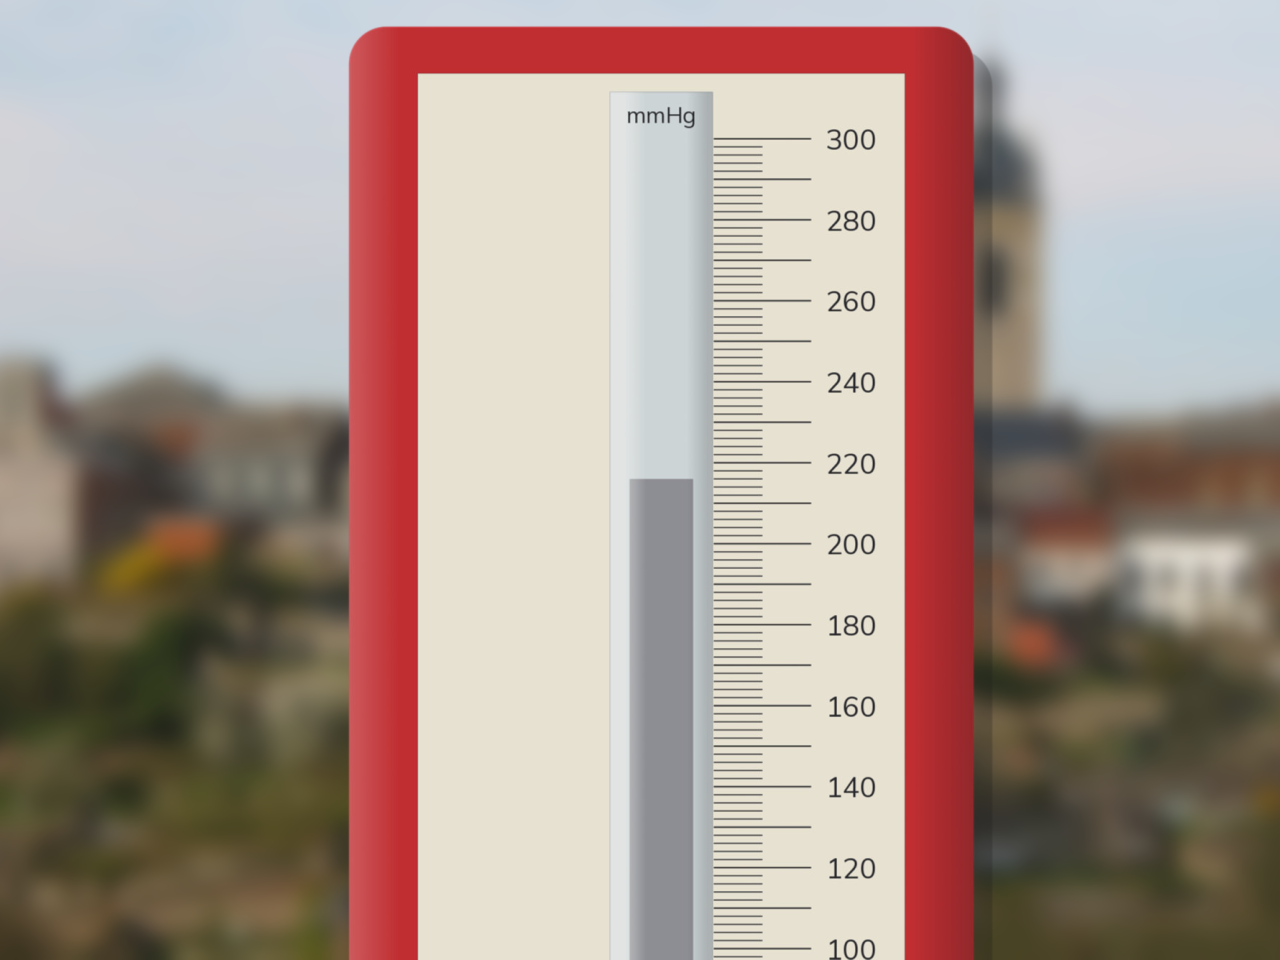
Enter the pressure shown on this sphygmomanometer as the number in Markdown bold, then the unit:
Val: **216** mmHg
